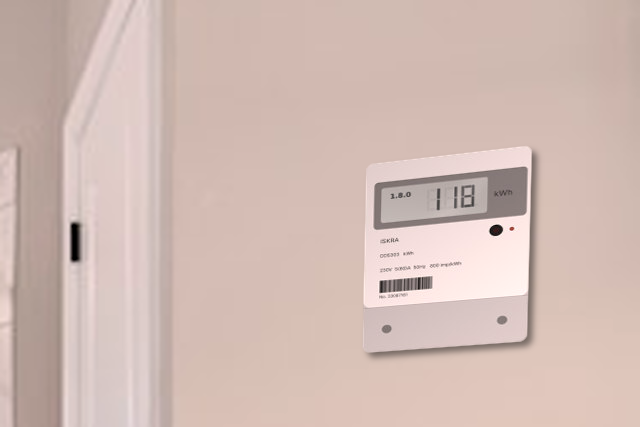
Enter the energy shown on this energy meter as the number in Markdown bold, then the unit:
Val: **118** kWh
